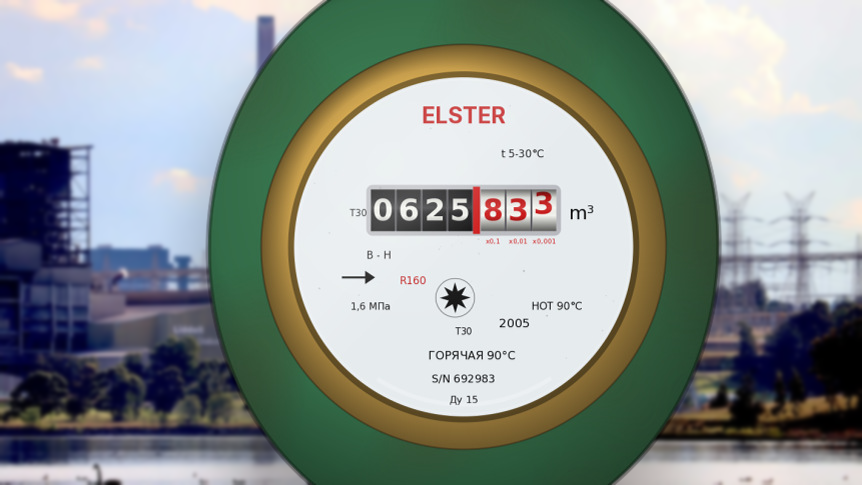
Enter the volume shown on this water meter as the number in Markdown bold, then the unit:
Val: **625.833** m³
